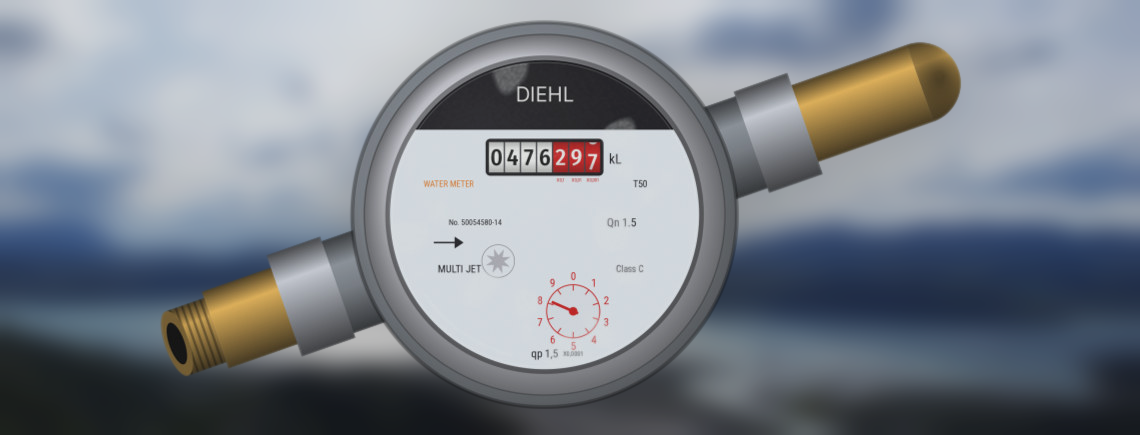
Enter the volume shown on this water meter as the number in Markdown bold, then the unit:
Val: **476.2968** kL
